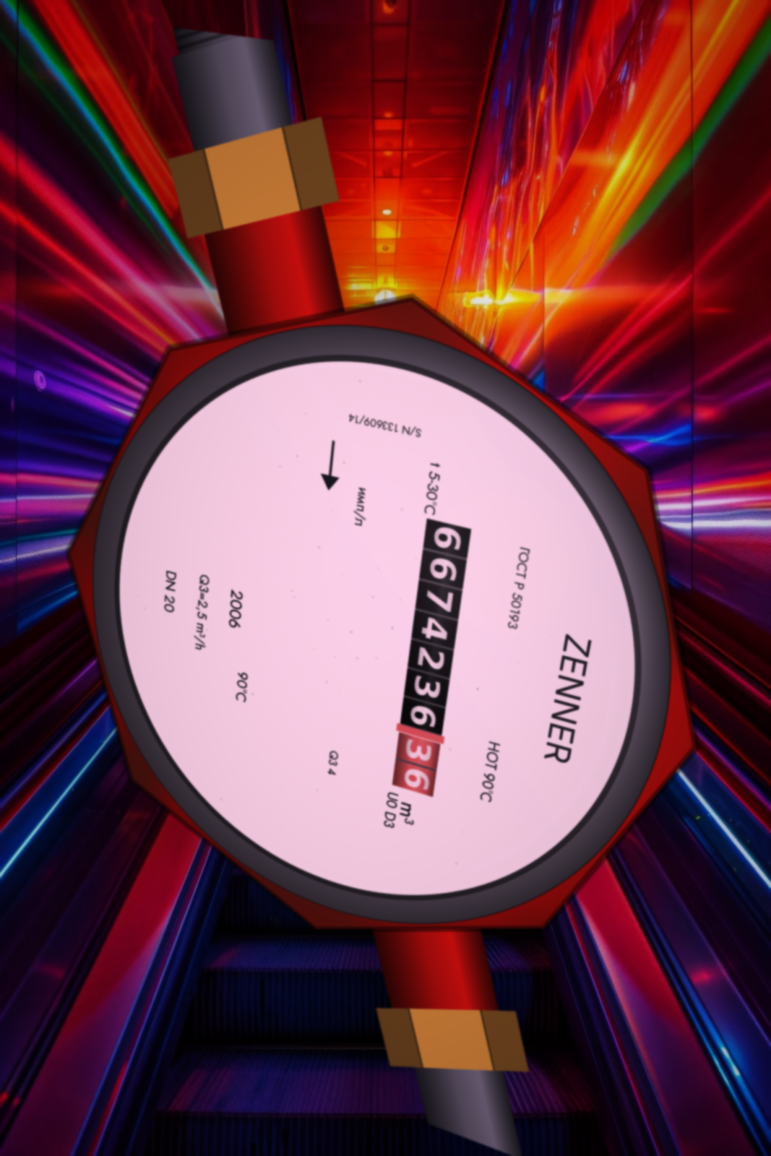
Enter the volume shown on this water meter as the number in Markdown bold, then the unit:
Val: **6674236.36** m³
